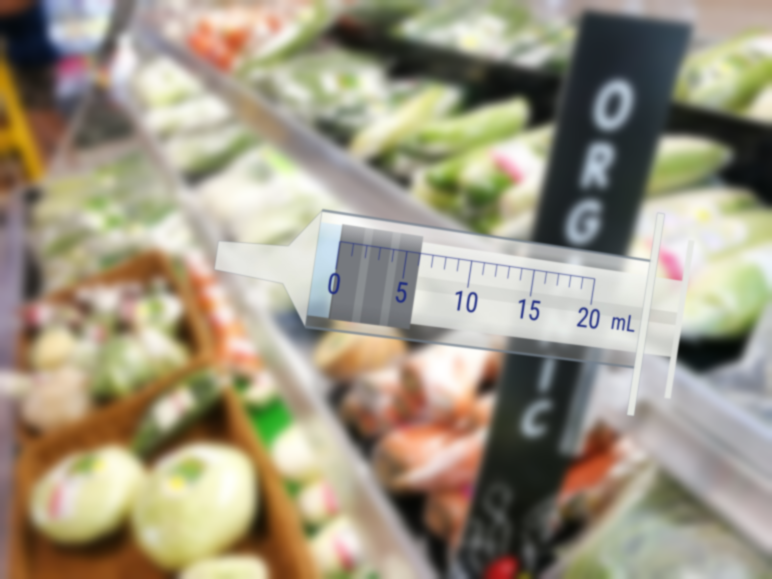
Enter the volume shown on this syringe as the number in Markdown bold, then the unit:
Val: **0** mL
